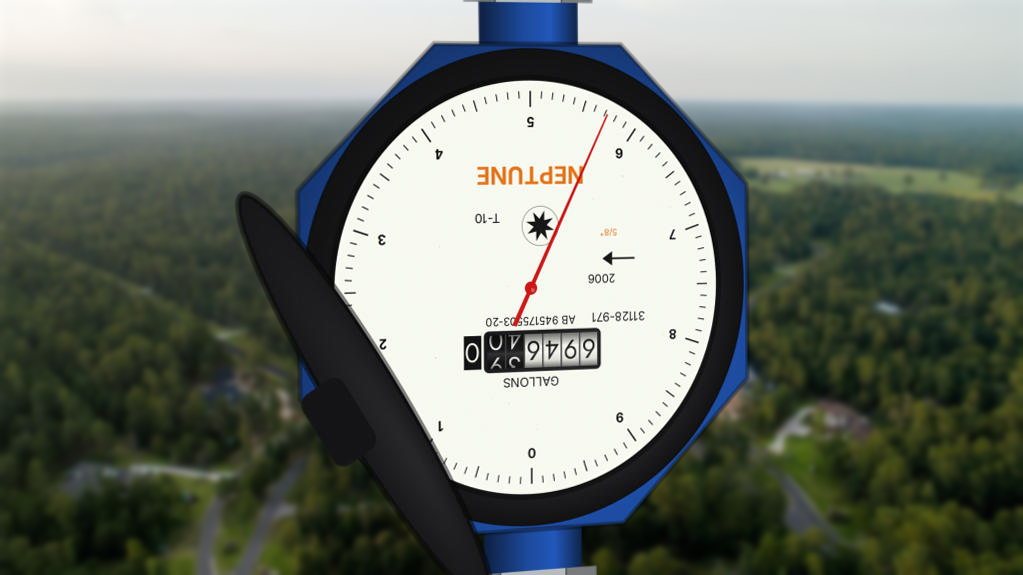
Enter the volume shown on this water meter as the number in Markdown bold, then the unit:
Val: **6946395.7** gal
